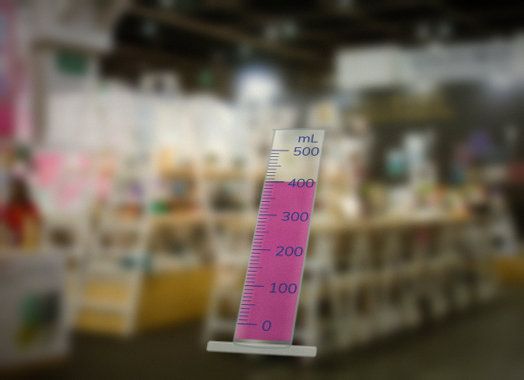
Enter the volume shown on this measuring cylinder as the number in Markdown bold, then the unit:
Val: **400** mL
